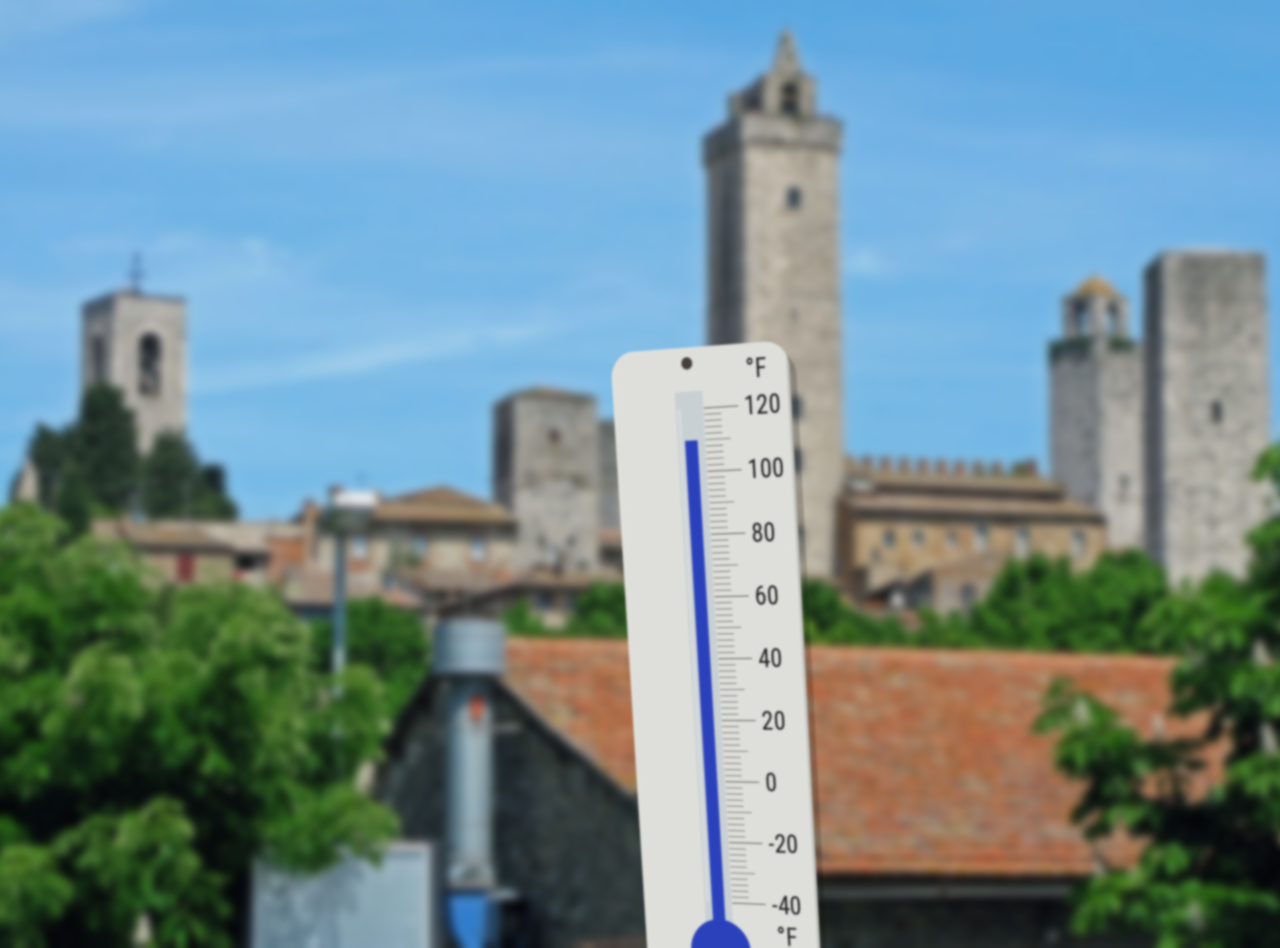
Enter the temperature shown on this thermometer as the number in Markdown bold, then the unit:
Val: **110** °F
